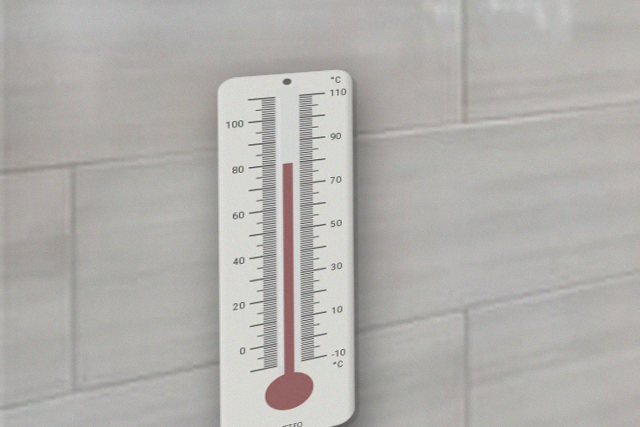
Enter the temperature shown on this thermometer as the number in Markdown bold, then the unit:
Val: **80** °C
